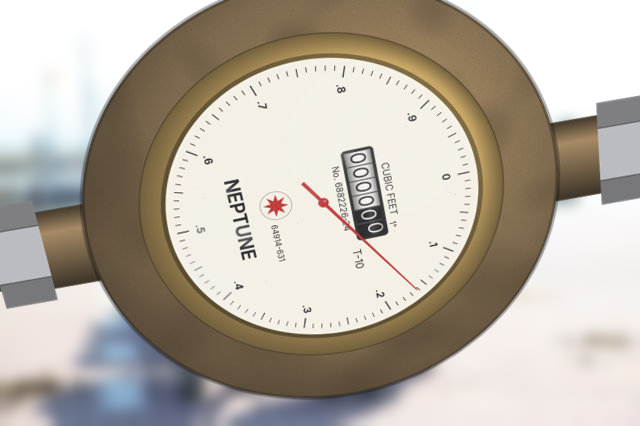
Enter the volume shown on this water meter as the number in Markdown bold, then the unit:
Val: **0.16** ft³
